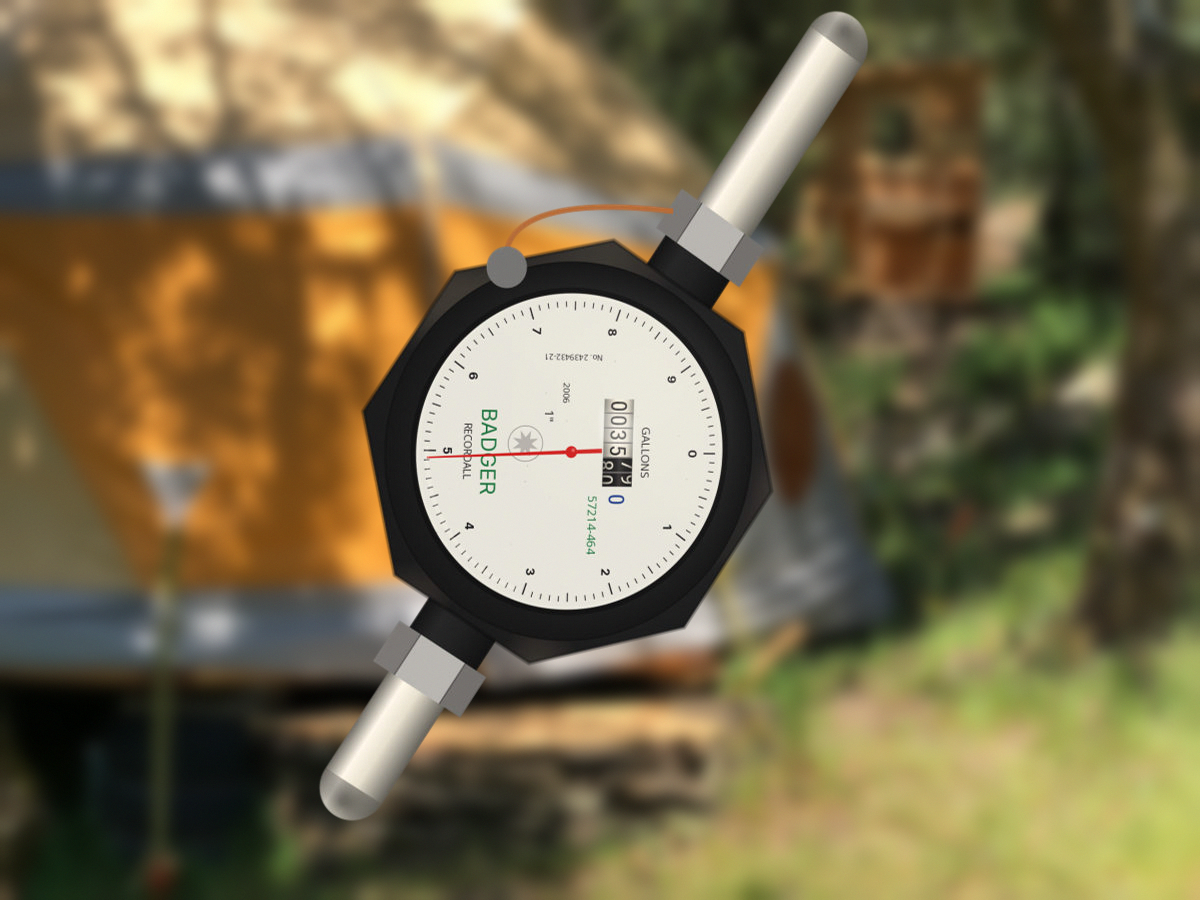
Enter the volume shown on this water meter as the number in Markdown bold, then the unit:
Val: **35794.9** gal
